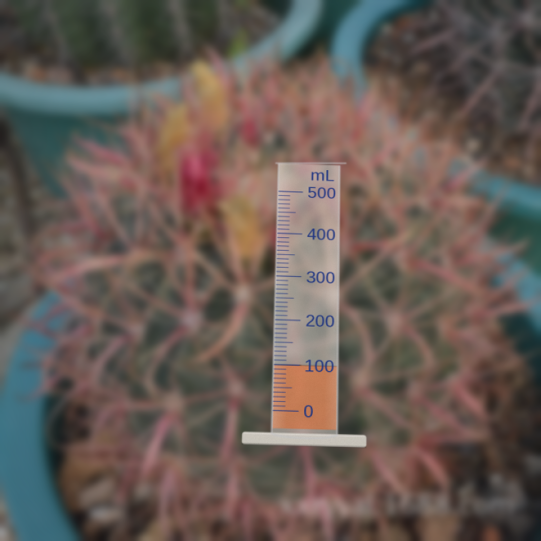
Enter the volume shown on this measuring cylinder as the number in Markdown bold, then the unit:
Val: **100** mL
